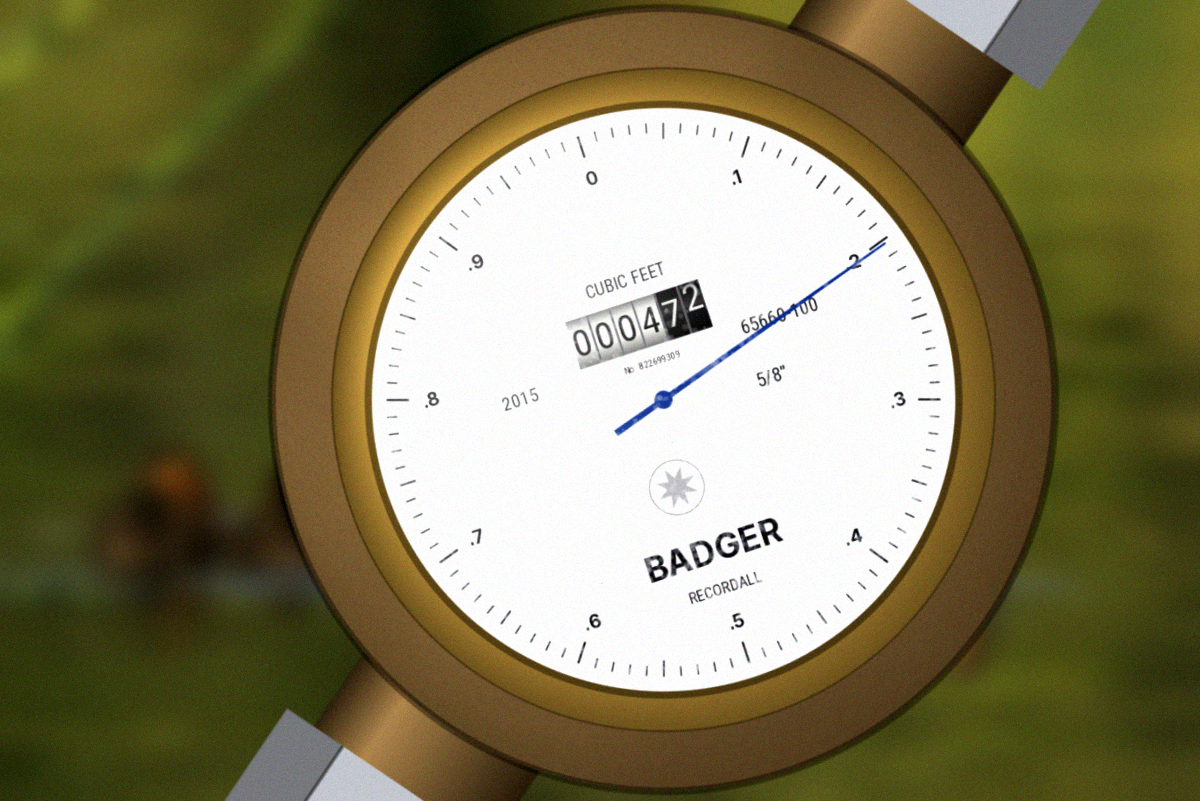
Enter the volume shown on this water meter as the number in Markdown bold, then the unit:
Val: **472.20** ft³
